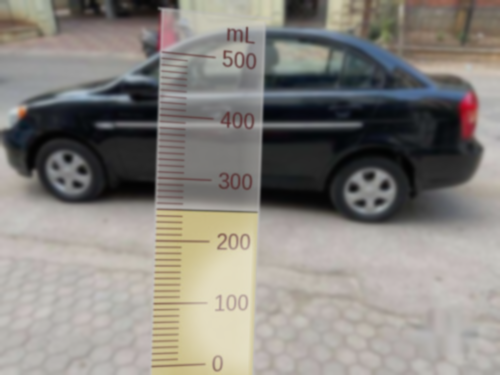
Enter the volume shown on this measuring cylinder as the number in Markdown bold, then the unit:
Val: **250** mL
